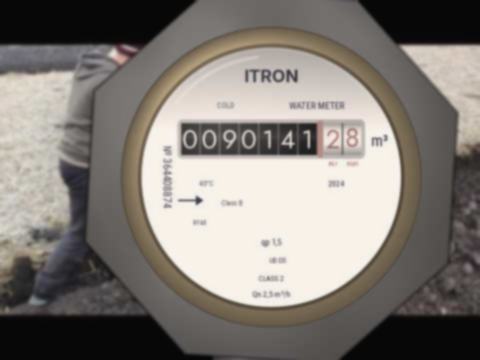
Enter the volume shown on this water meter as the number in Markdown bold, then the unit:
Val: **90141.28** m³
